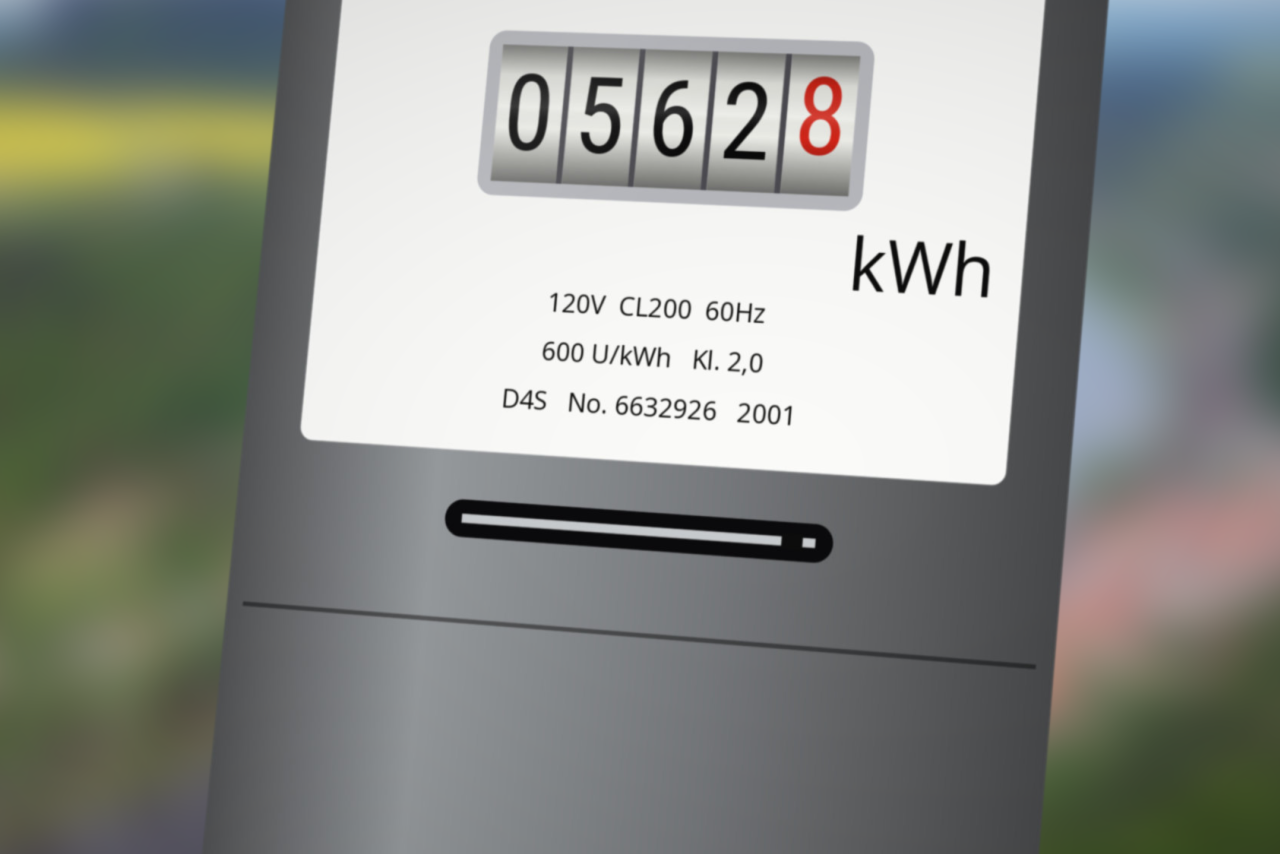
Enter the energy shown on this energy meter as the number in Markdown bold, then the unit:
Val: **562.8** kWh
